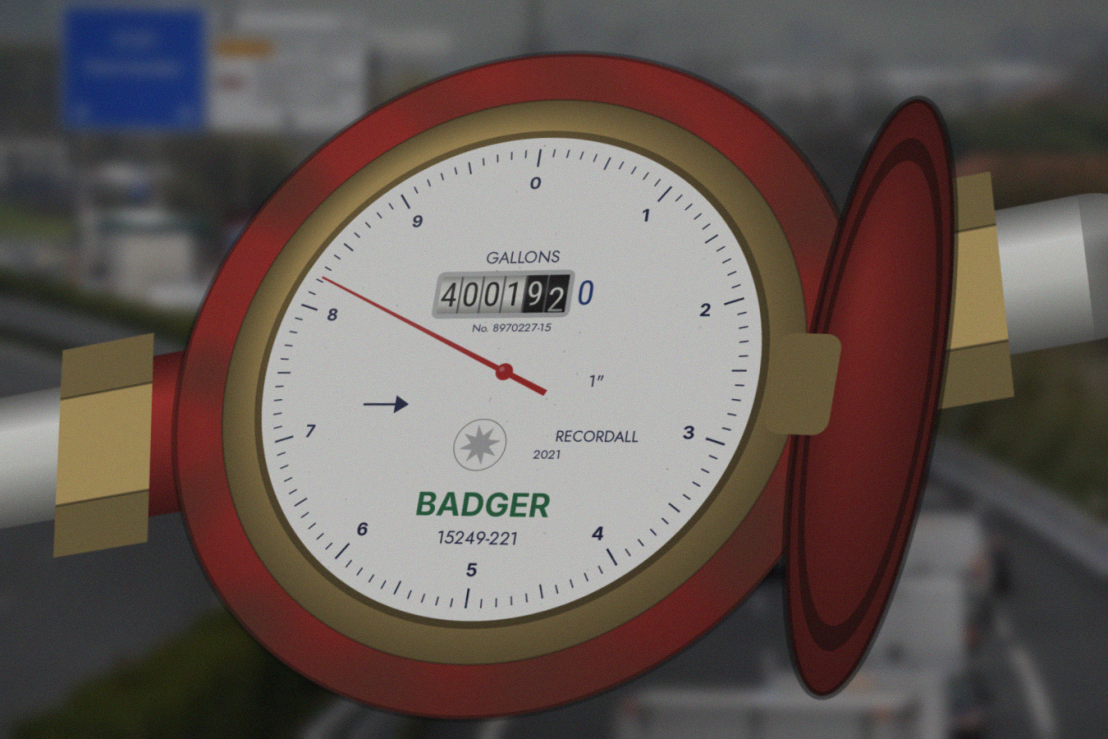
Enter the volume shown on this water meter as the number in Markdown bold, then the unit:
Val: **4001918.2** gal
